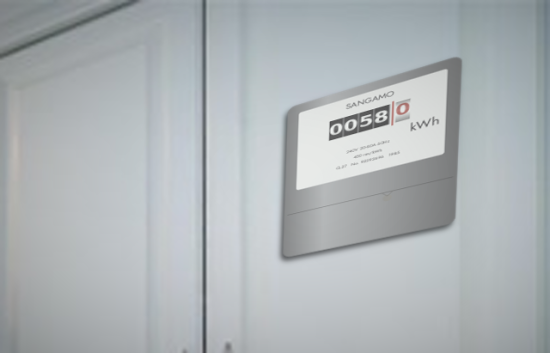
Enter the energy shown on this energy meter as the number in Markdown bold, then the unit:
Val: **58.0** kWh
